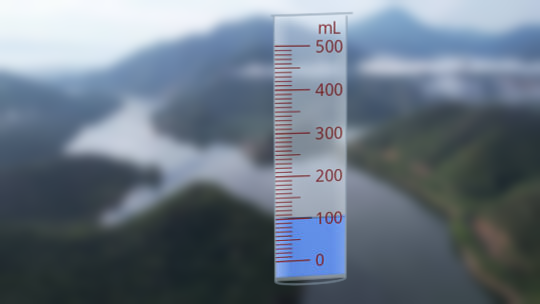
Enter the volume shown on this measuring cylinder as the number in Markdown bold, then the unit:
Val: **100** mL
